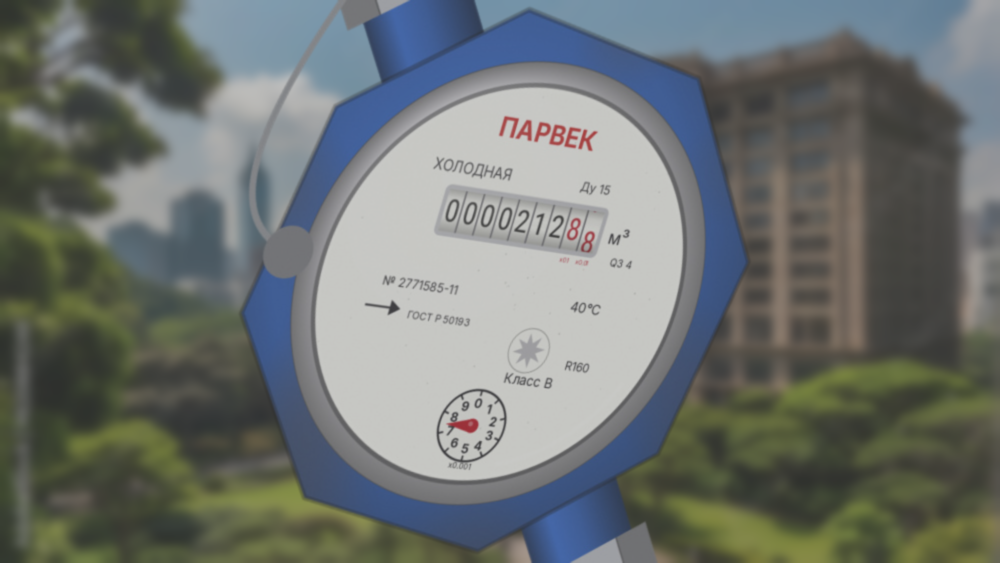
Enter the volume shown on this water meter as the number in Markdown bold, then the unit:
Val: **212.877** m³
